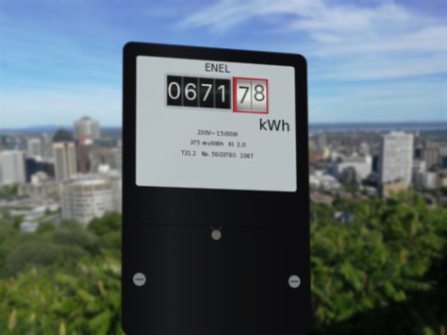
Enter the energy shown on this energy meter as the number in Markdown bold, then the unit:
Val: **671.78** kWh
